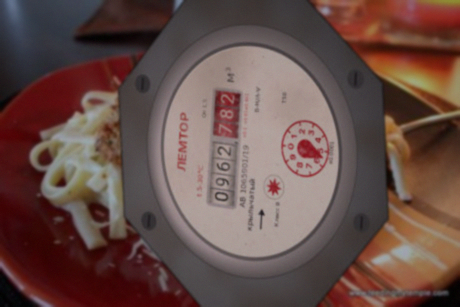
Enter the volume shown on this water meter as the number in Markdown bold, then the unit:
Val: **962.7825** m³
